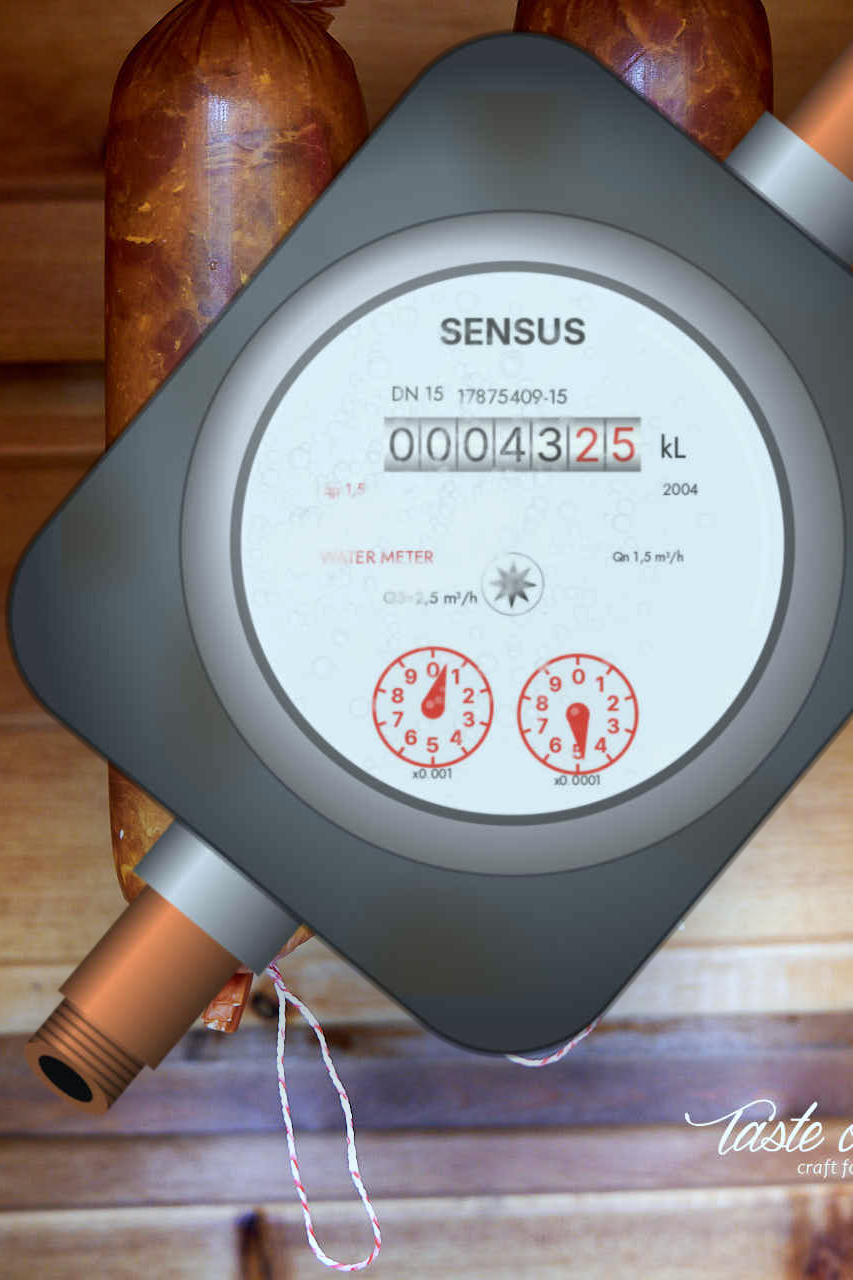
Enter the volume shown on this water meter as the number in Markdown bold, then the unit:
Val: **43.2504** kL
